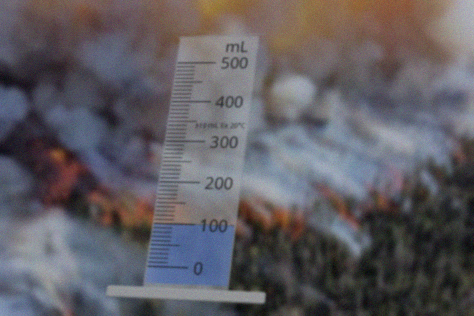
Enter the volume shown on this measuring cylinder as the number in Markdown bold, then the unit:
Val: **100** mL
